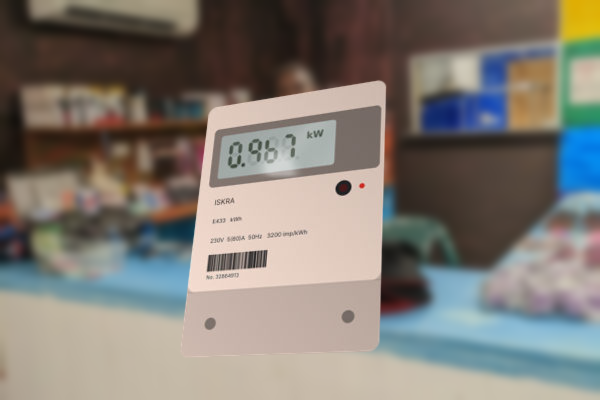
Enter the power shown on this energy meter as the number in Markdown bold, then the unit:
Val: **0.967** kW
